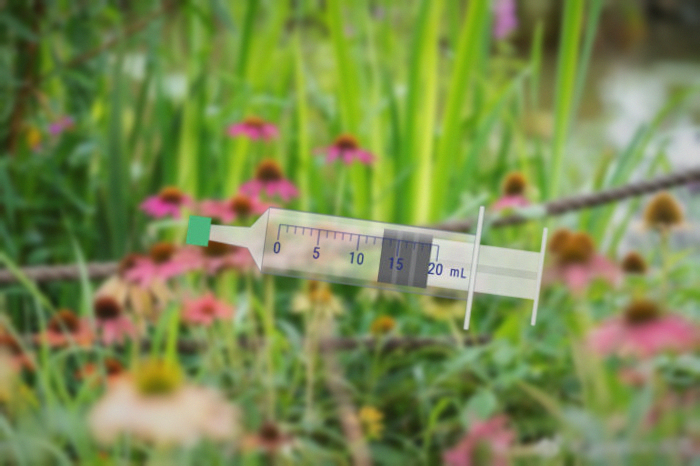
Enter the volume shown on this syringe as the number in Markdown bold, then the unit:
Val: **13** mL
